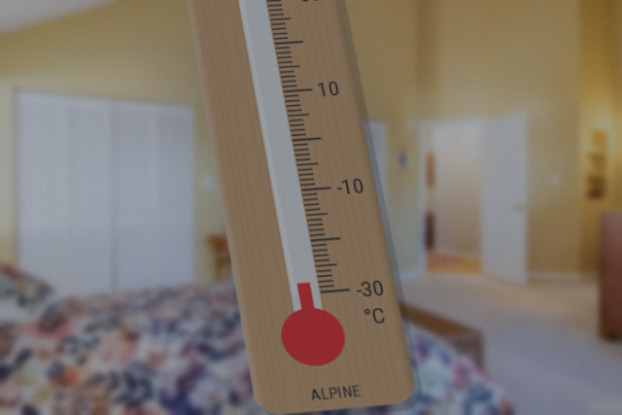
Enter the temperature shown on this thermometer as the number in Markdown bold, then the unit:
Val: **-28** °C
